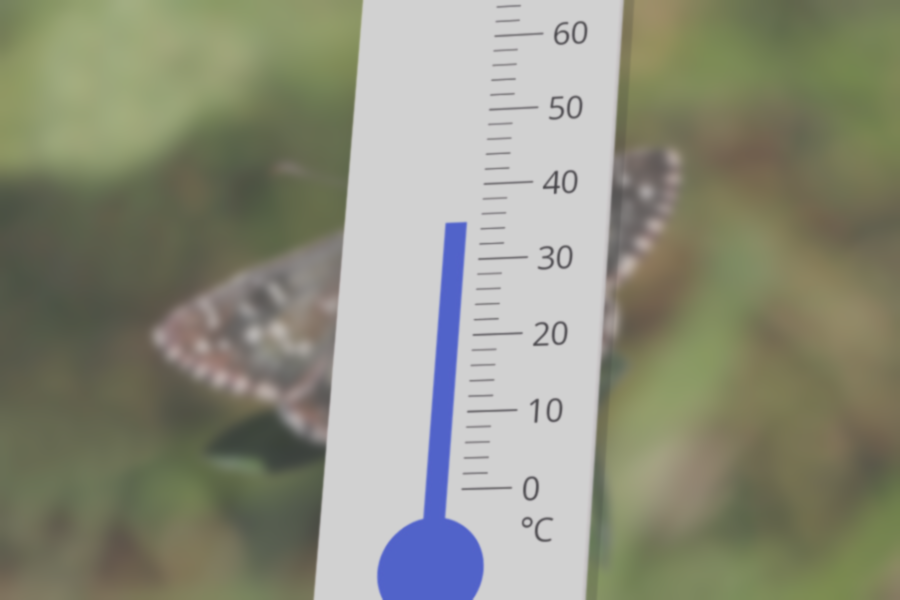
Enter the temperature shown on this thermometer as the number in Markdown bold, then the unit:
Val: **35** °C
